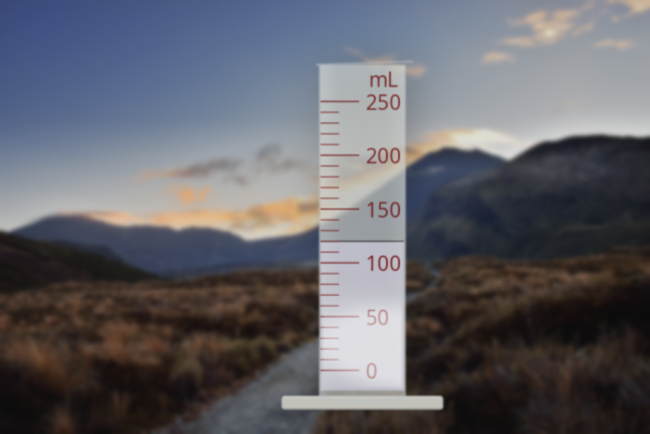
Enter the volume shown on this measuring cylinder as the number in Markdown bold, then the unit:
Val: **120** mL
